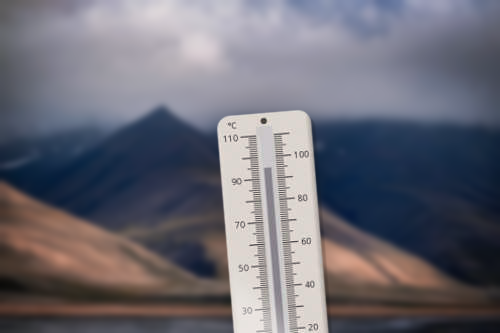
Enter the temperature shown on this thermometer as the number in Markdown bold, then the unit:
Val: **95** °C
